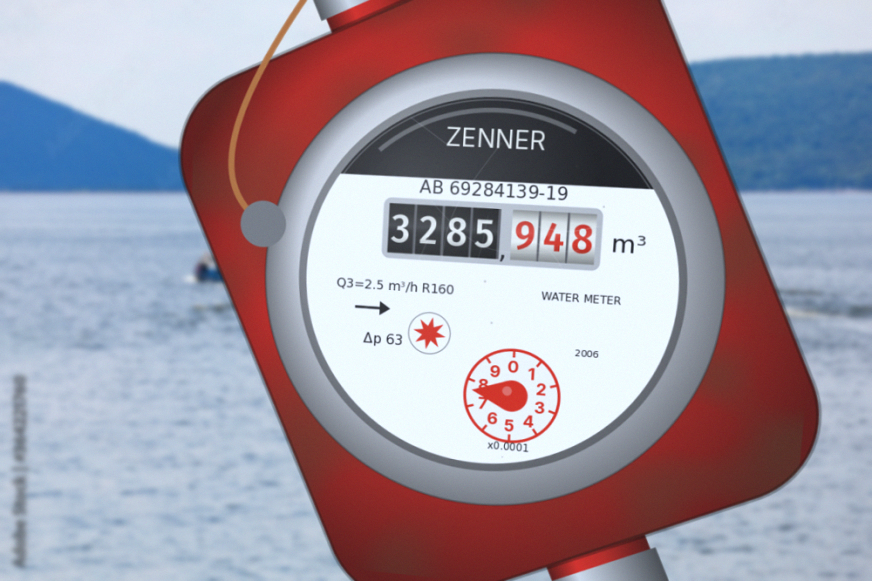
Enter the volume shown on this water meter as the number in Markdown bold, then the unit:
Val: **3285.9487** m³
